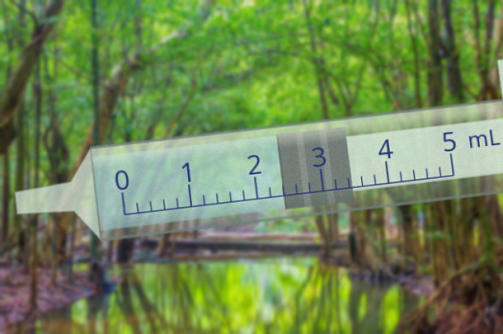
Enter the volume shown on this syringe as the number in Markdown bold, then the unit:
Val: **2.4** mL
